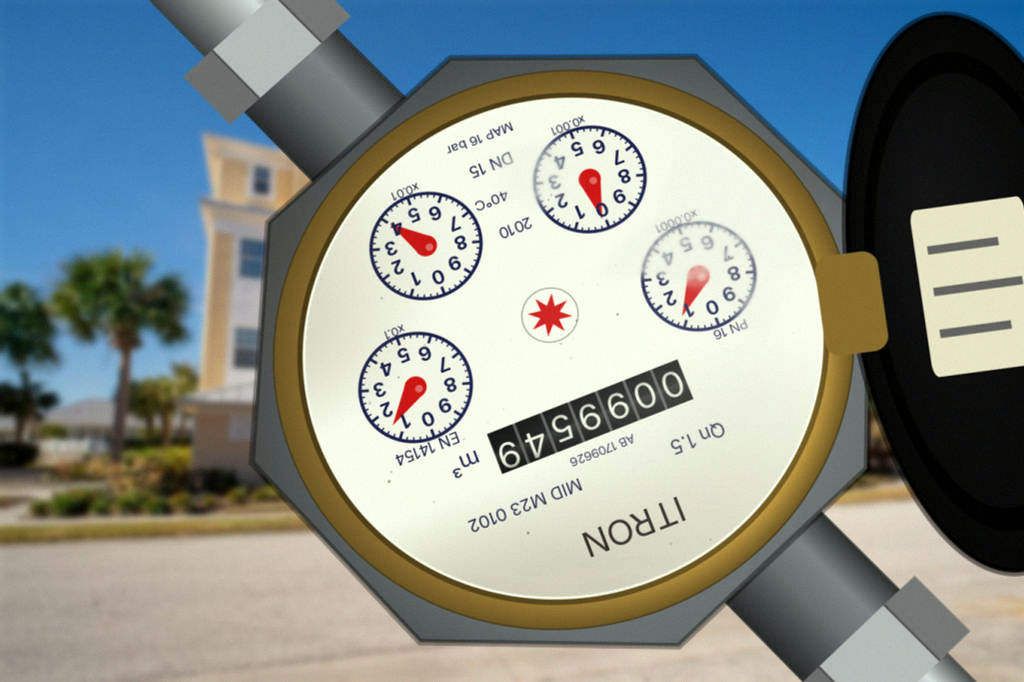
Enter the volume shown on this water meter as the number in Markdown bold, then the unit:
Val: **99549.1401** m³
